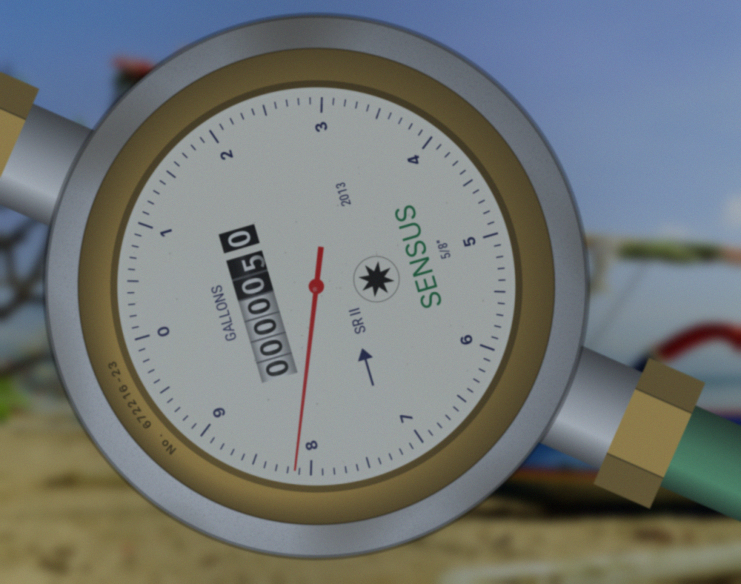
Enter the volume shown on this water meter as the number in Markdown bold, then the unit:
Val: **48.1** gal
